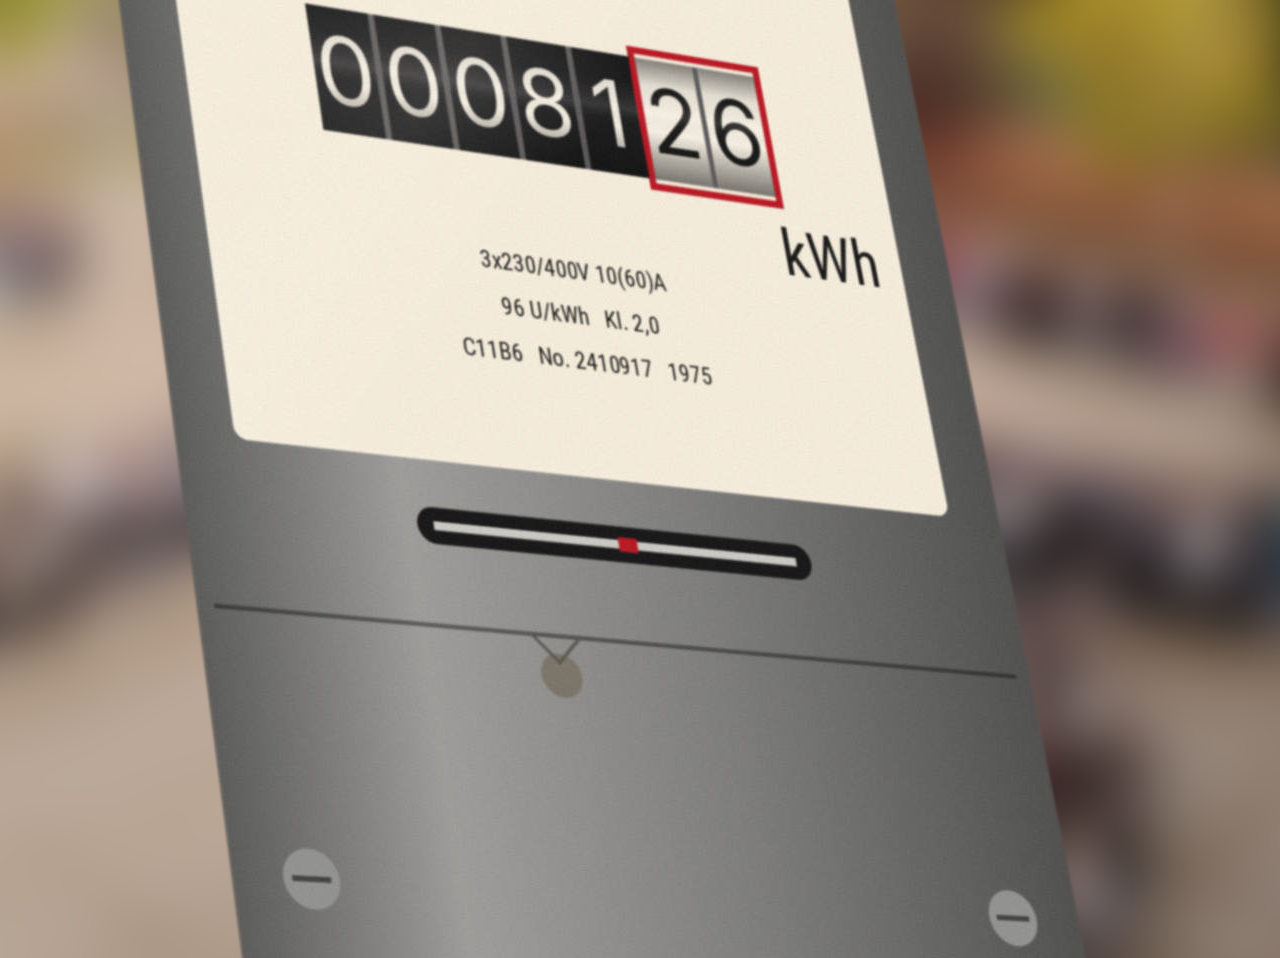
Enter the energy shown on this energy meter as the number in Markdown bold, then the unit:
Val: **81.26** kWh
